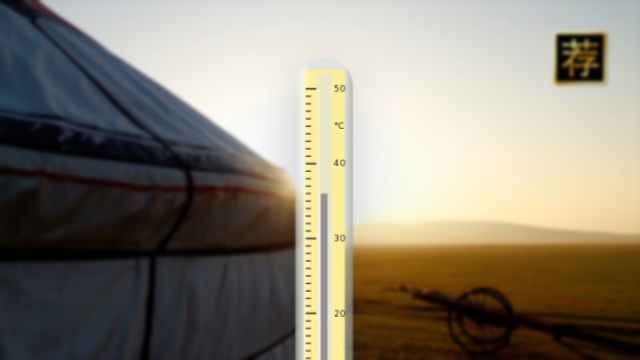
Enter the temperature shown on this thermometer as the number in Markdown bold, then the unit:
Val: **36** °C
